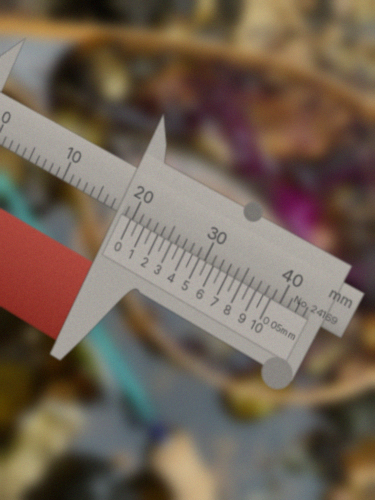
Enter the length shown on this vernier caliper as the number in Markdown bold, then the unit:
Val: **19.8** mm
